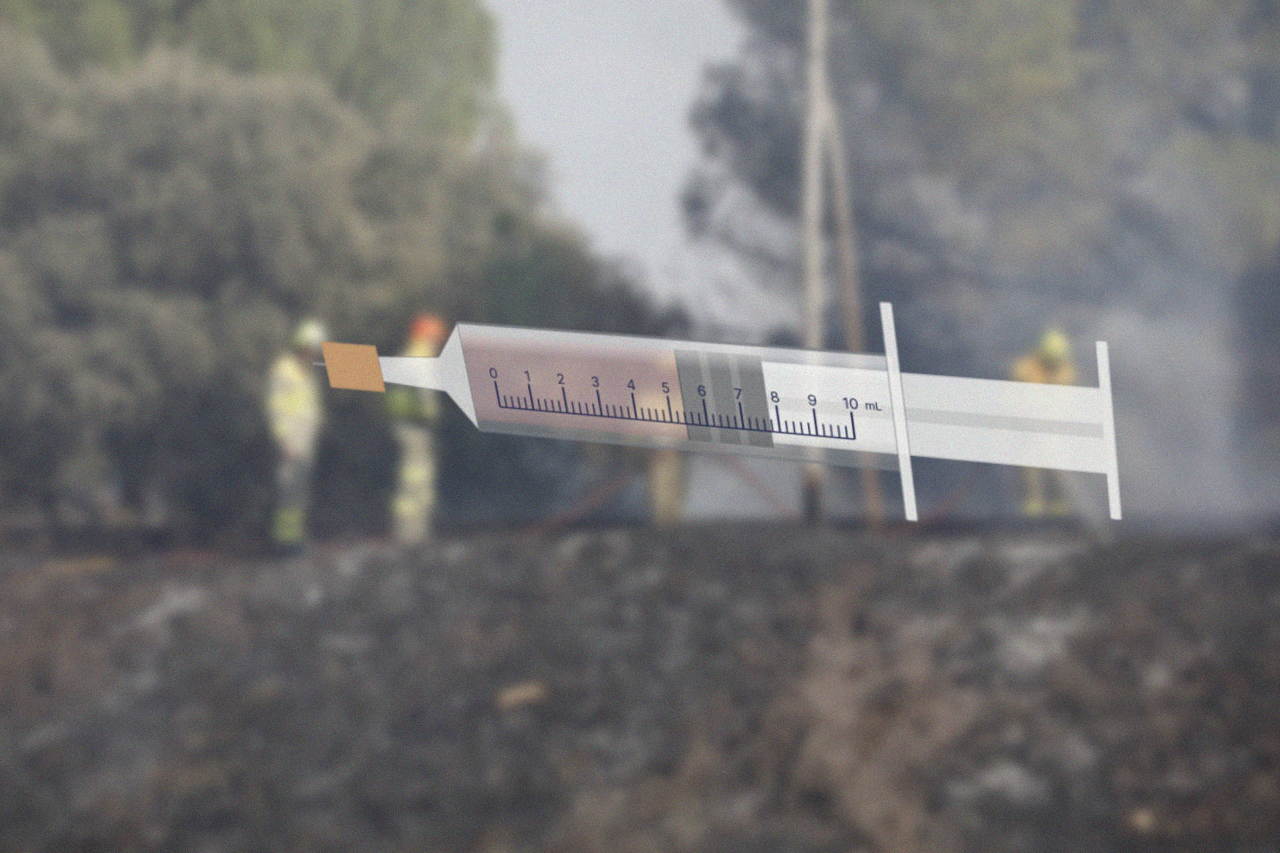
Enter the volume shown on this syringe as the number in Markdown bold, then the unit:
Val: **5.4** mL
